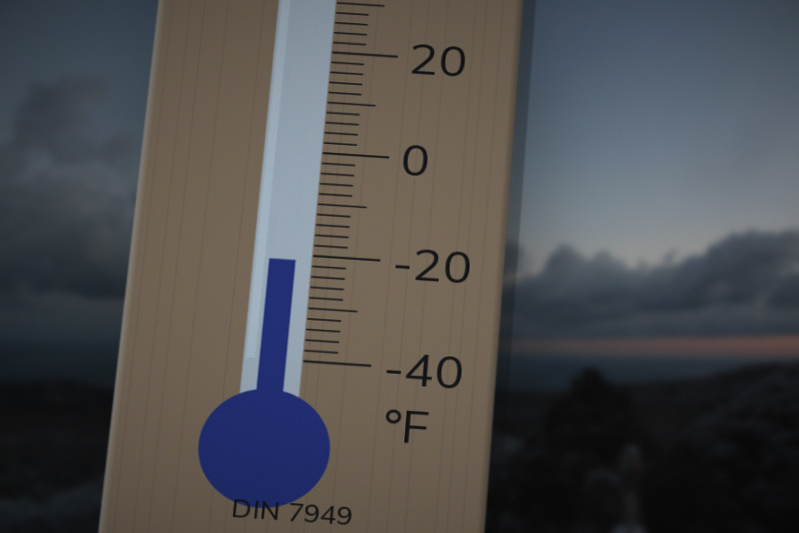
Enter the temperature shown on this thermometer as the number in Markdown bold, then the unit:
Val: **-21** °F
